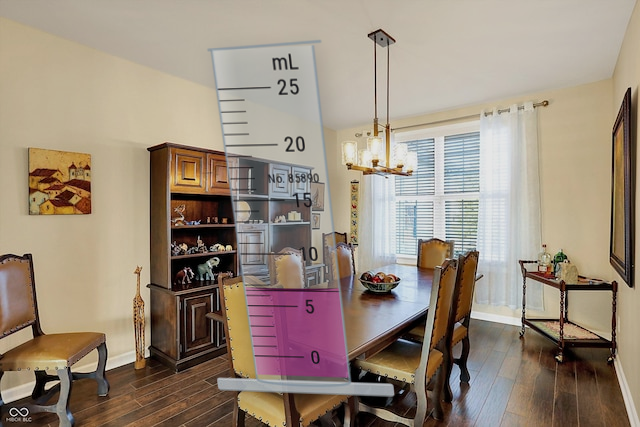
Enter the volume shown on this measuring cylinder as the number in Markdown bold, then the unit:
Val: **6.5** mL
